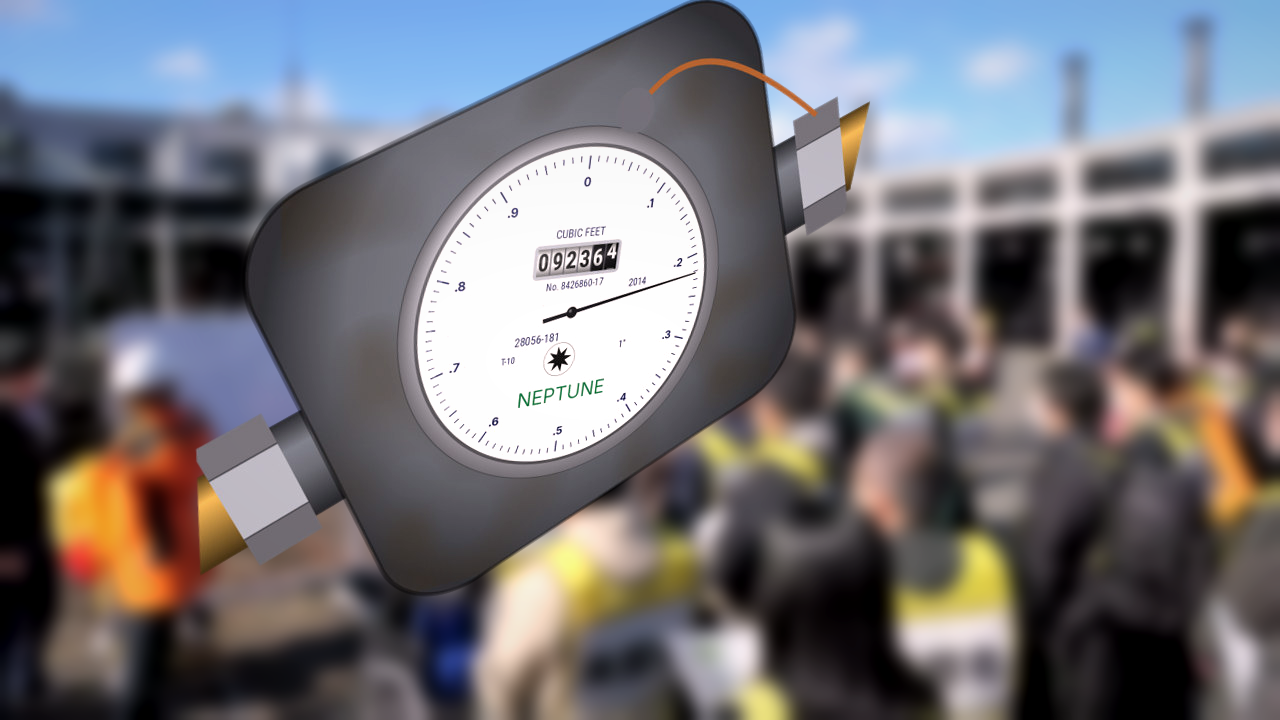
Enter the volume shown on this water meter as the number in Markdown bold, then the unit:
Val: **92364.22** ft³
